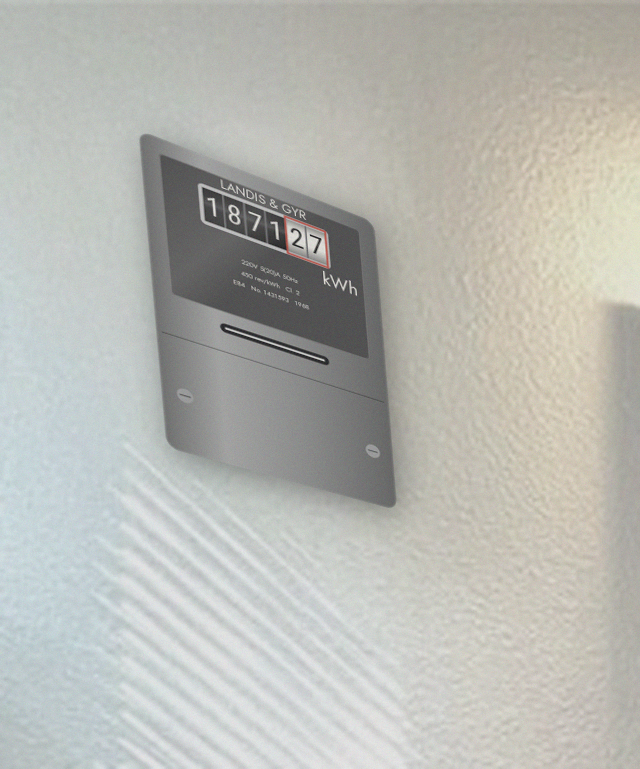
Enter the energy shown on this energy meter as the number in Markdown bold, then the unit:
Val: **1871.27** kWh
